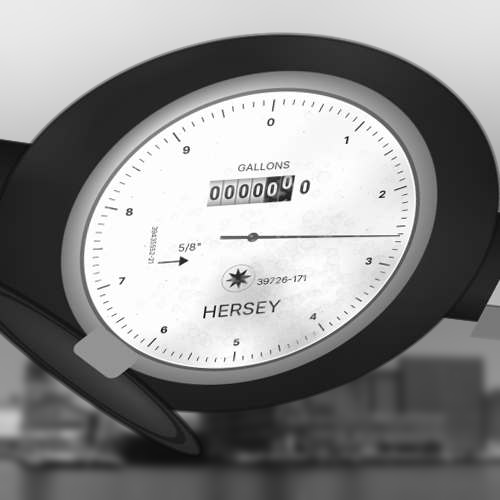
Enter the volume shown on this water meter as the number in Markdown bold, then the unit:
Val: **2.6** gal
